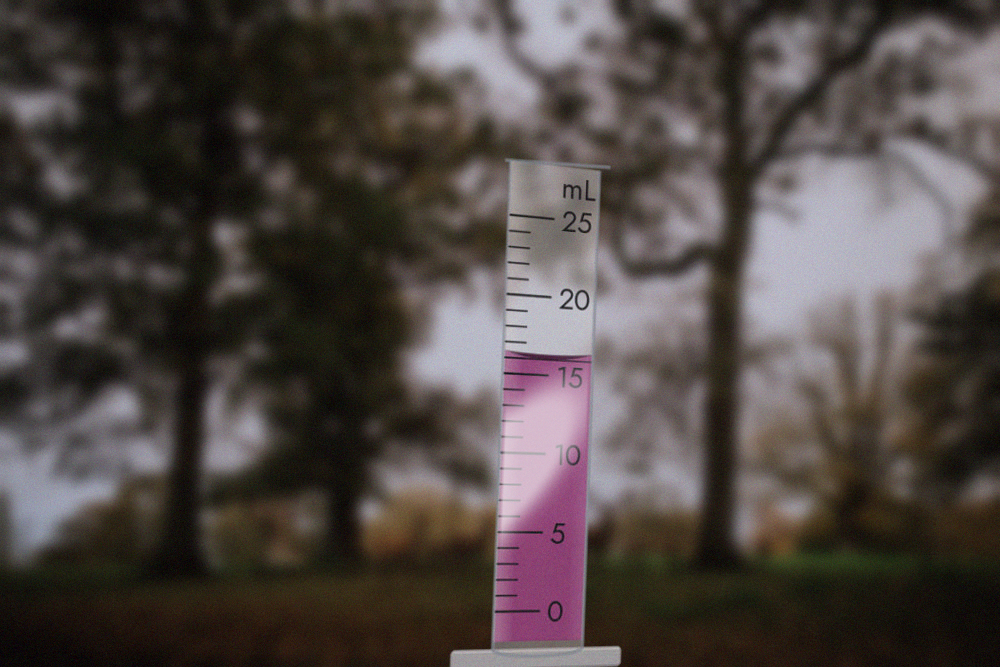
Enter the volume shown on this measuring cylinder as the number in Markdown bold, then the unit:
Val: **16** mL
